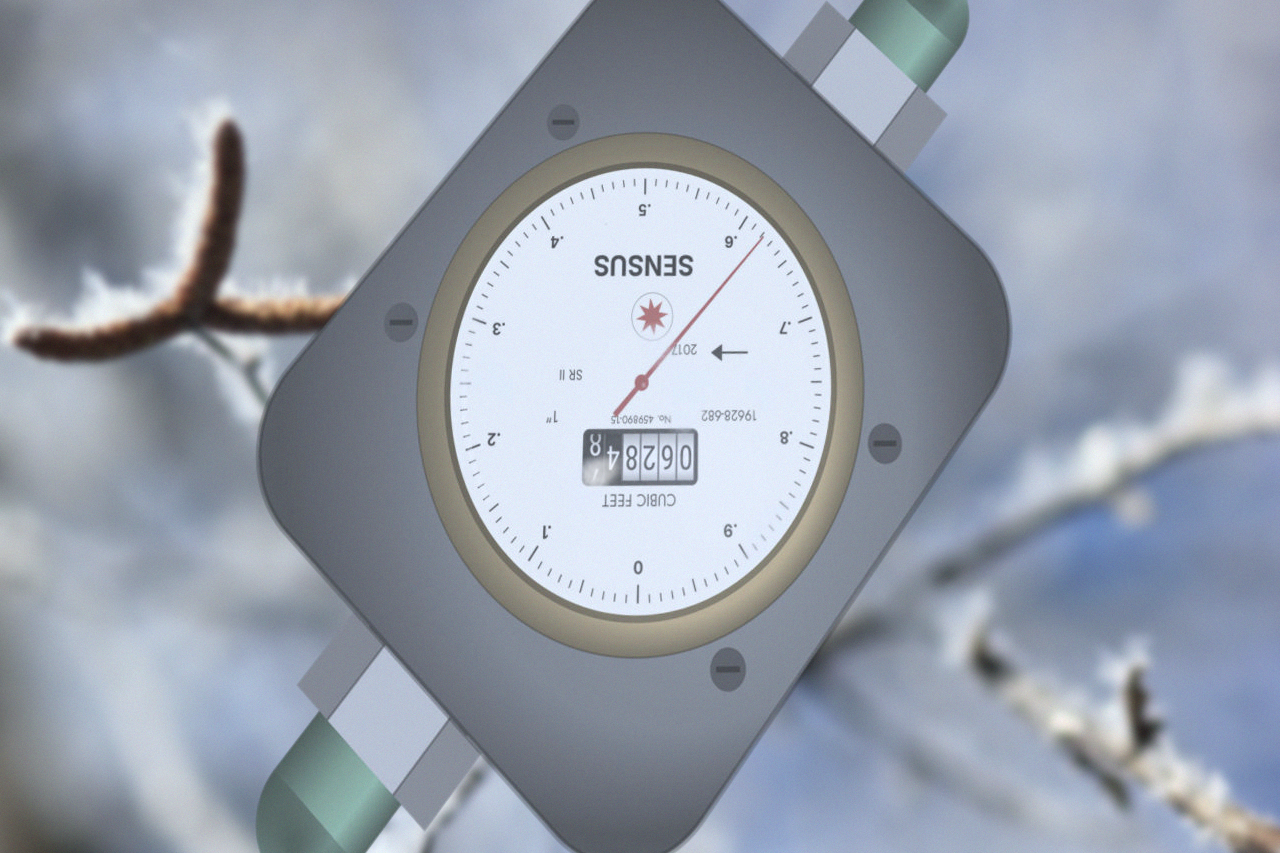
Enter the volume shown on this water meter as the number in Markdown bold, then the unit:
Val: **62847.62** ft³
